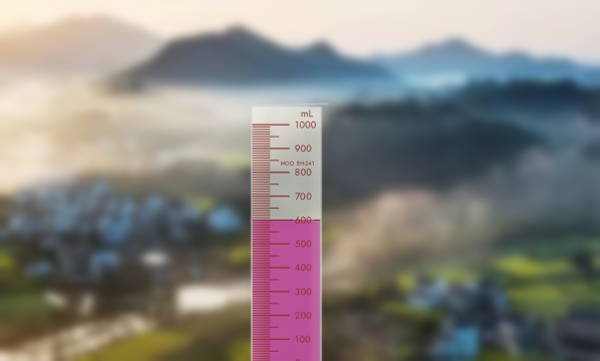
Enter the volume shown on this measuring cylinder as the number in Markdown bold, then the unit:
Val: **600** mL
